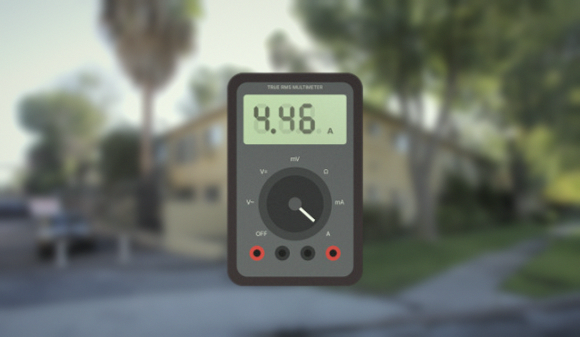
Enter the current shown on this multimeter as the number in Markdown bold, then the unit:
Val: **4.46** A
